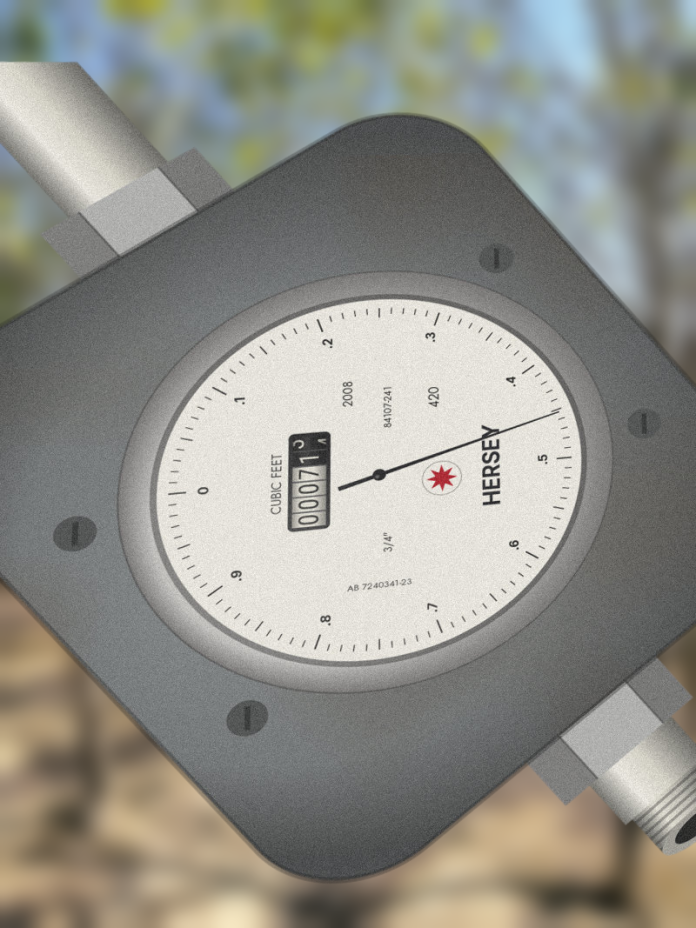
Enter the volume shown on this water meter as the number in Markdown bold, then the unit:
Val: **713.45** ft³
